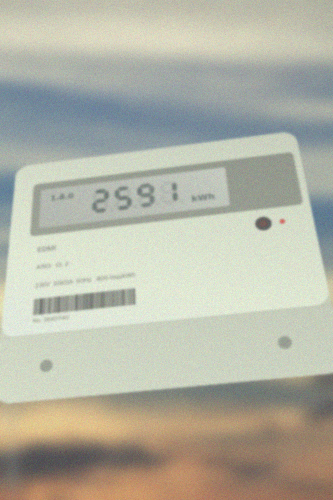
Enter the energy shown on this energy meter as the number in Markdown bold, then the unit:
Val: **2591** kWh
